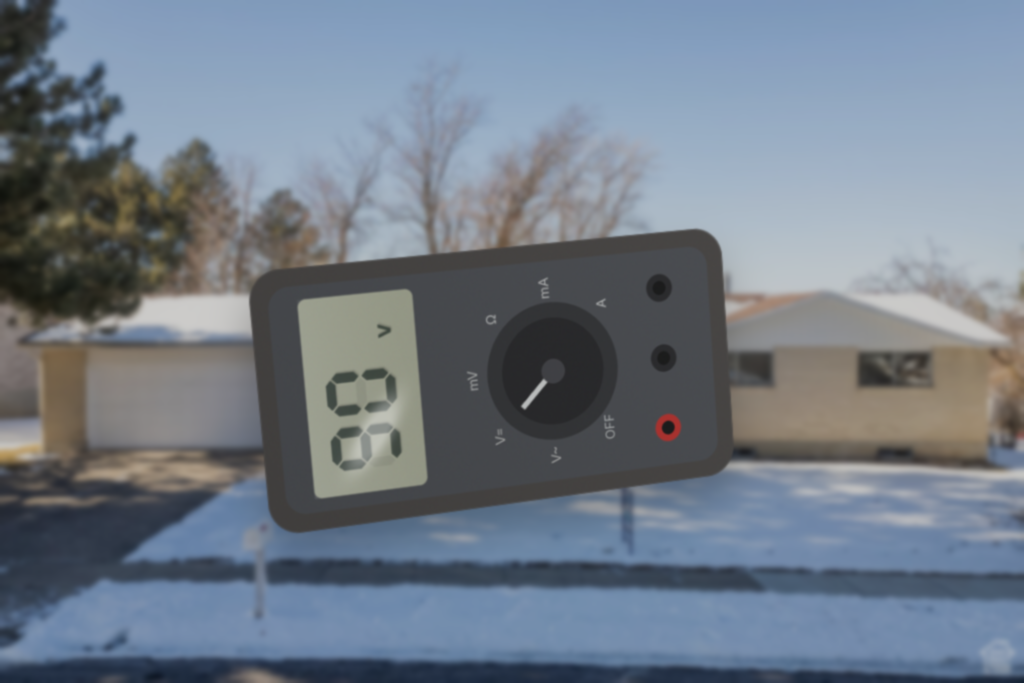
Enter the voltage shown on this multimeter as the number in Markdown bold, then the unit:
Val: **90** V
